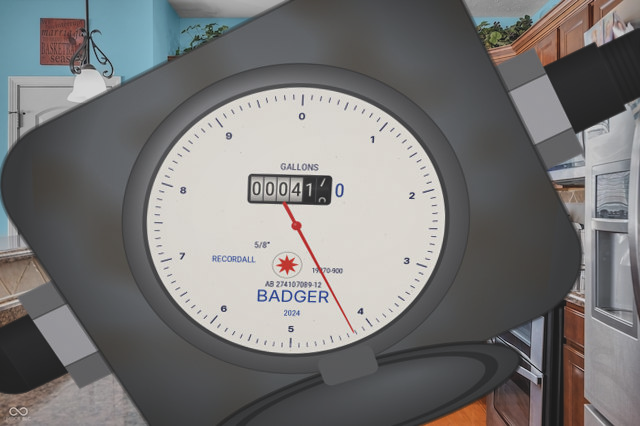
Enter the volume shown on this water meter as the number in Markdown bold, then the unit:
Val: **4174.2** gal
